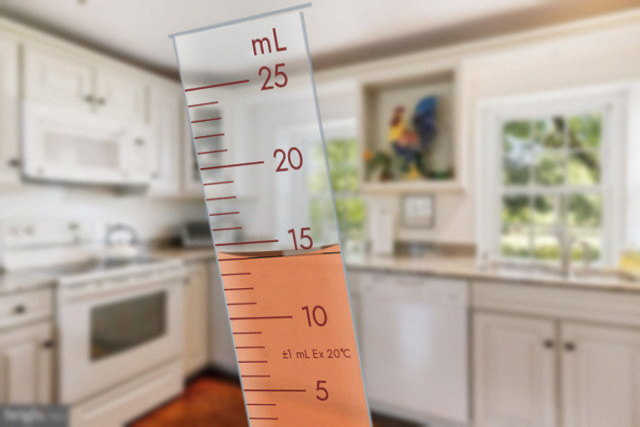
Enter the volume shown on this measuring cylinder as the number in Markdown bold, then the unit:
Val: **14** mL
